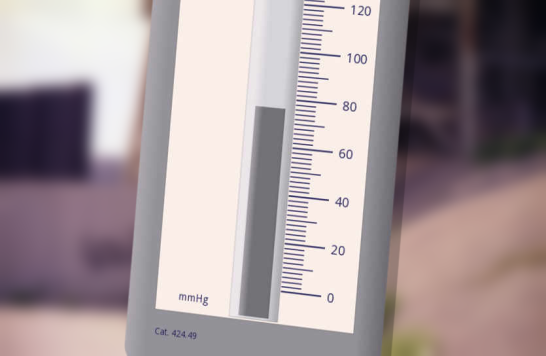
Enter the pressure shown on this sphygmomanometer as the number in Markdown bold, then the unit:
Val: **76** mmHg
